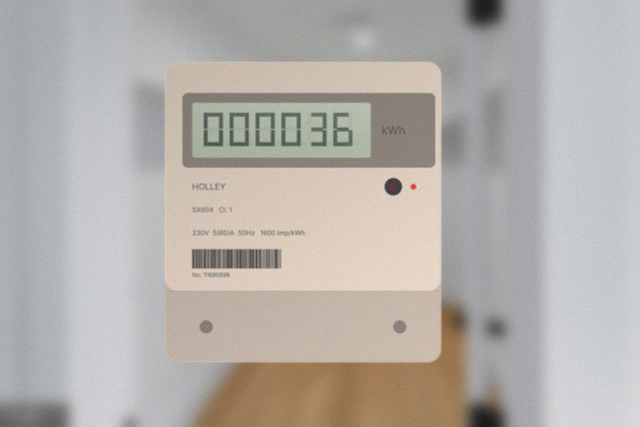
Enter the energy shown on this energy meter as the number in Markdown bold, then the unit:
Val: **36** kWh
